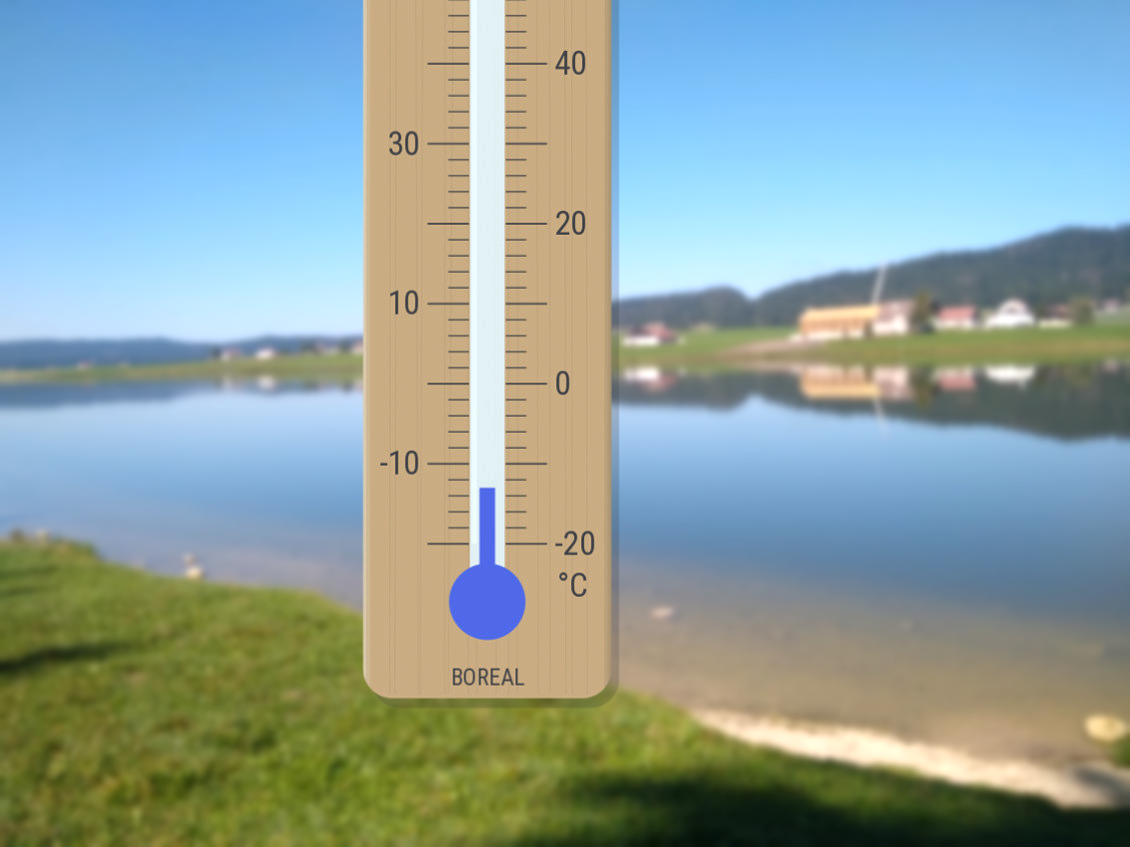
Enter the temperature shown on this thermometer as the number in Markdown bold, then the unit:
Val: **-13** °C
